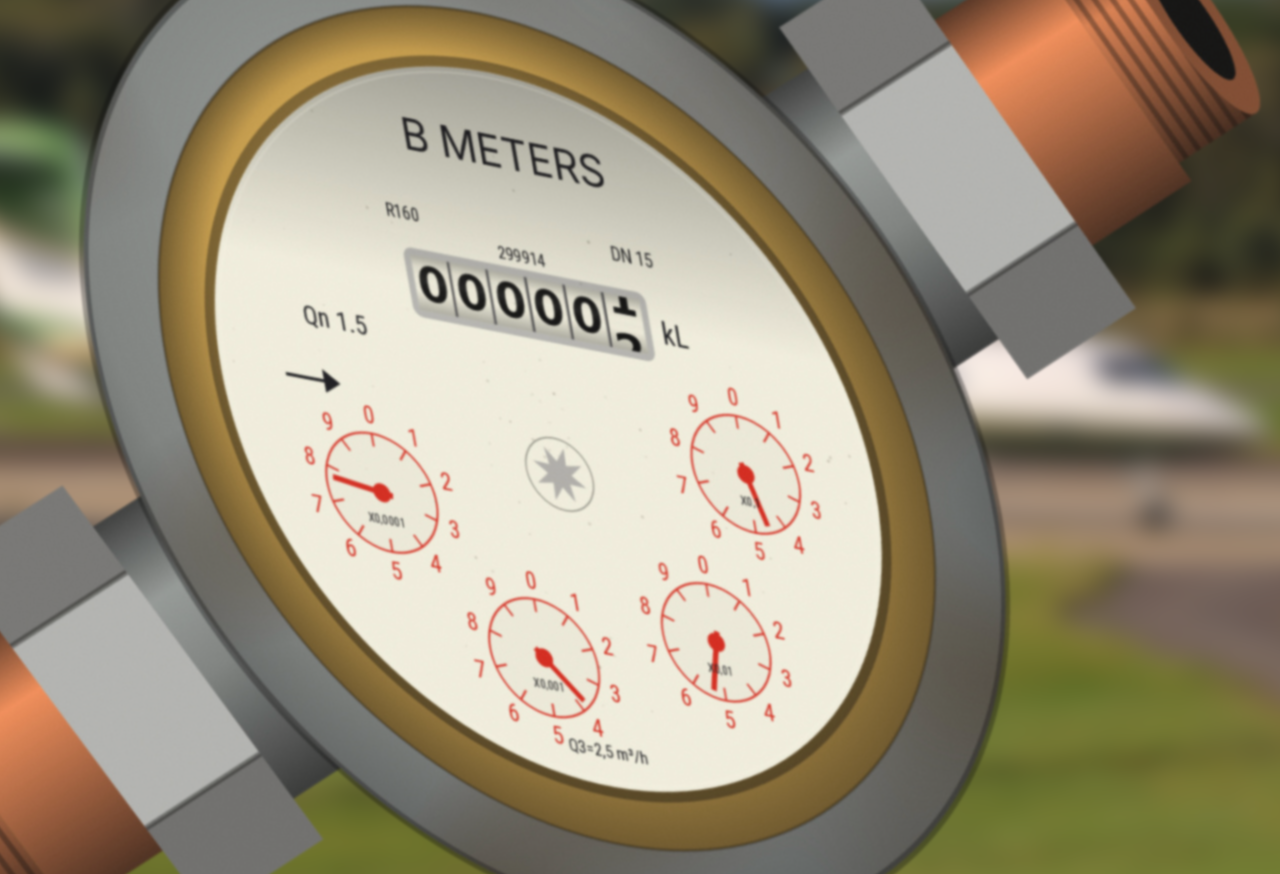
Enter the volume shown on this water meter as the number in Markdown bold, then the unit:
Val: **1.4537** kL
